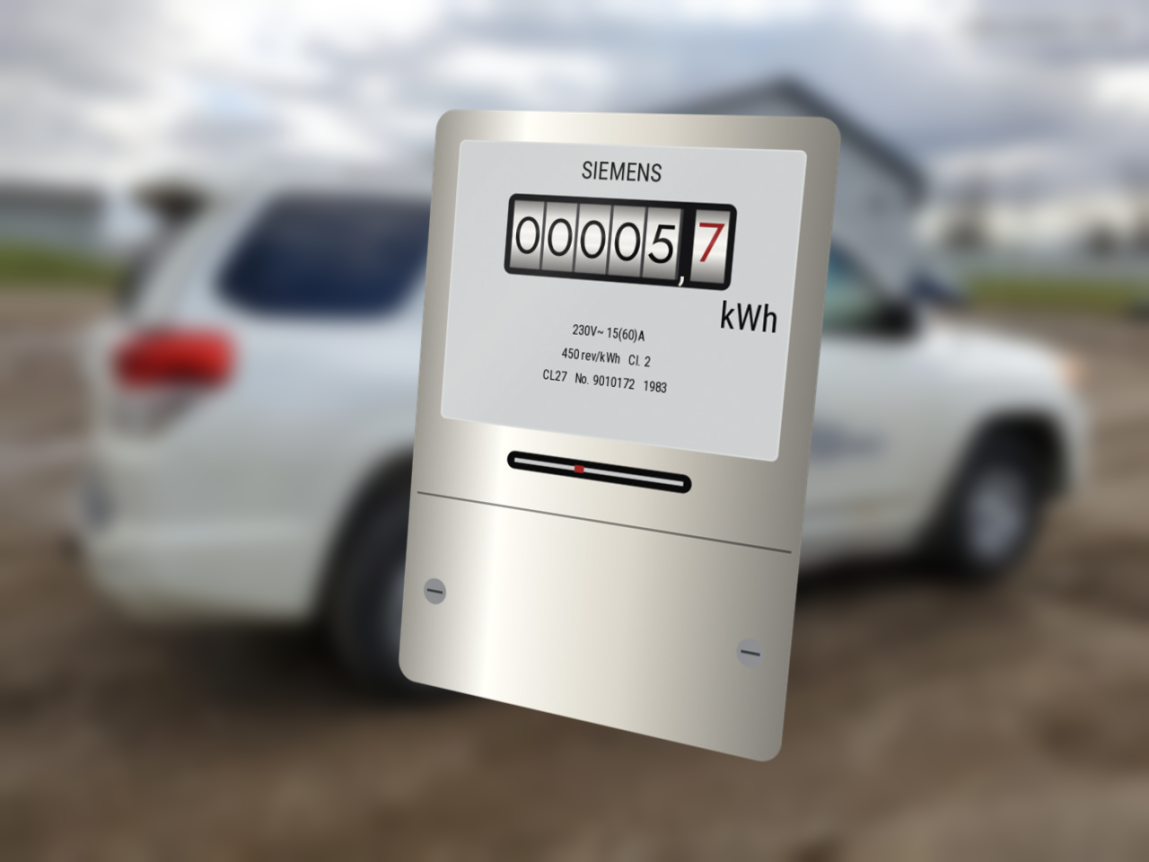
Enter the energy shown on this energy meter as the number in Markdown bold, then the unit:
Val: **5.7** kWh
